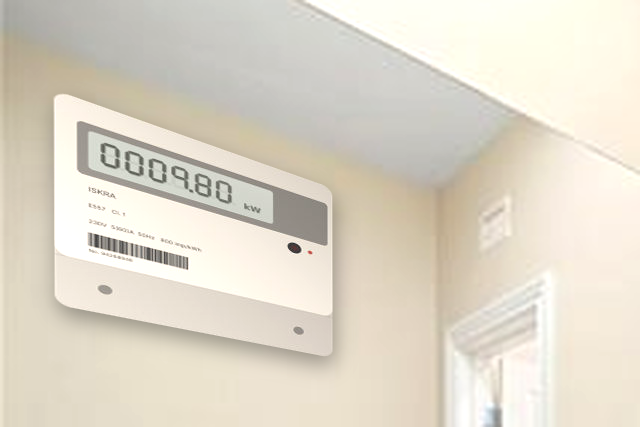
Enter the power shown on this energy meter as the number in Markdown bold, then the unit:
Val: **9.80** kW
